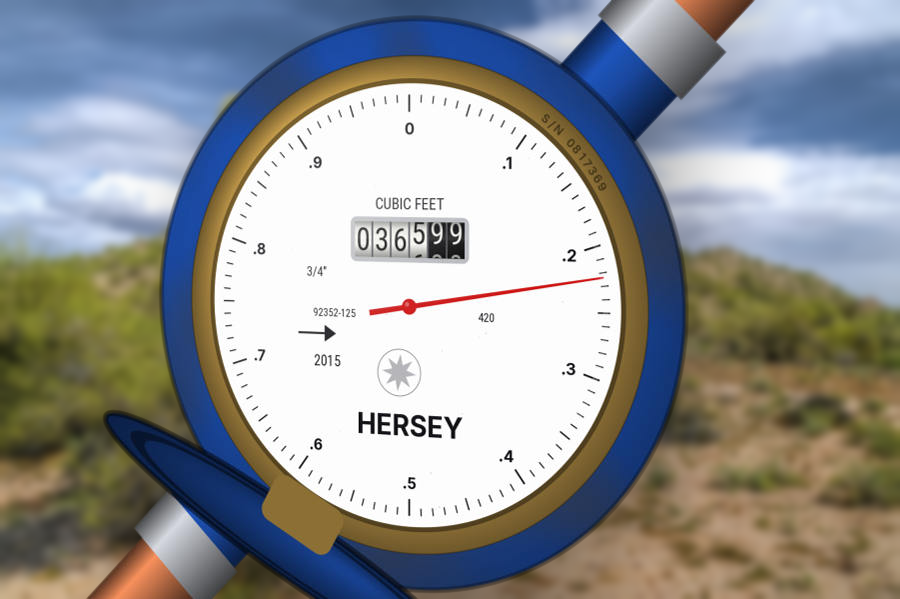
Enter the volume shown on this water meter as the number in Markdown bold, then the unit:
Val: **36599.22** ft³
